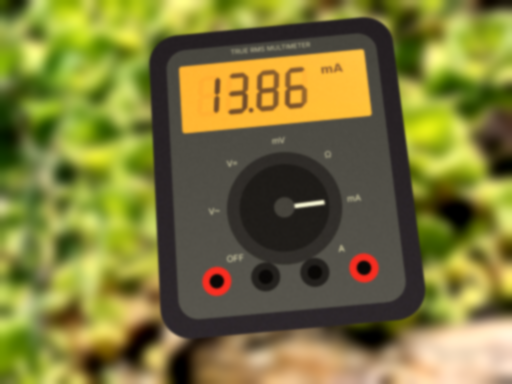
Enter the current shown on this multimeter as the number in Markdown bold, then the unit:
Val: **13.86** mA
